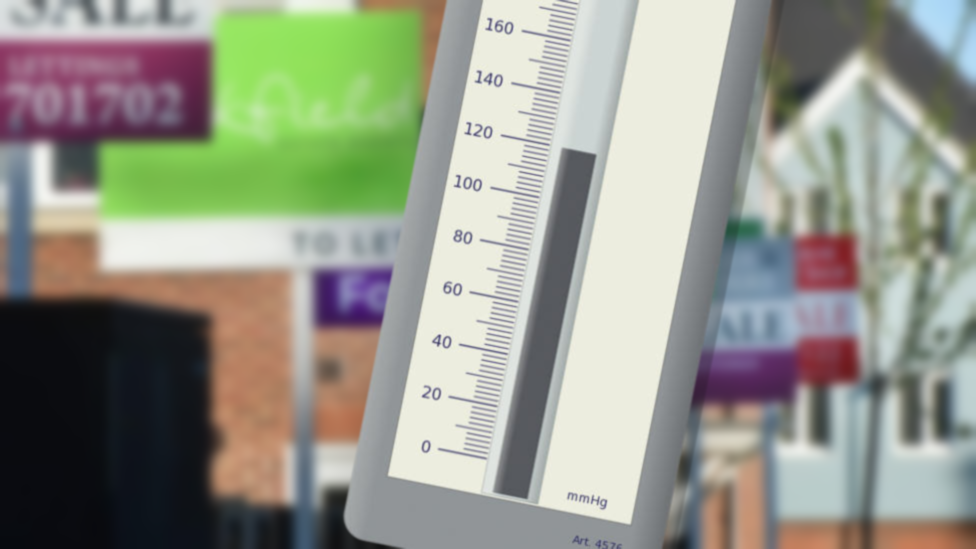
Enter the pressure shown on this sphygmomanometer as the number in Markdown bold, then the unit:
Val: **120** mmHg
